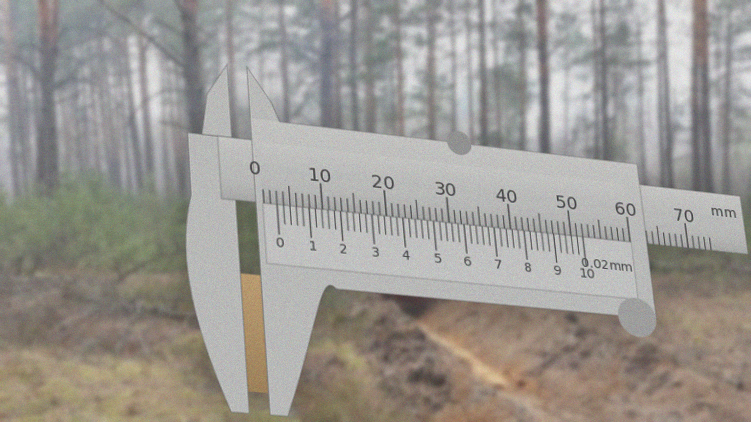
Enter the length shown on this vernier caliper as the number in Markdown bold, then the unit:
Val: **3.0** mm
